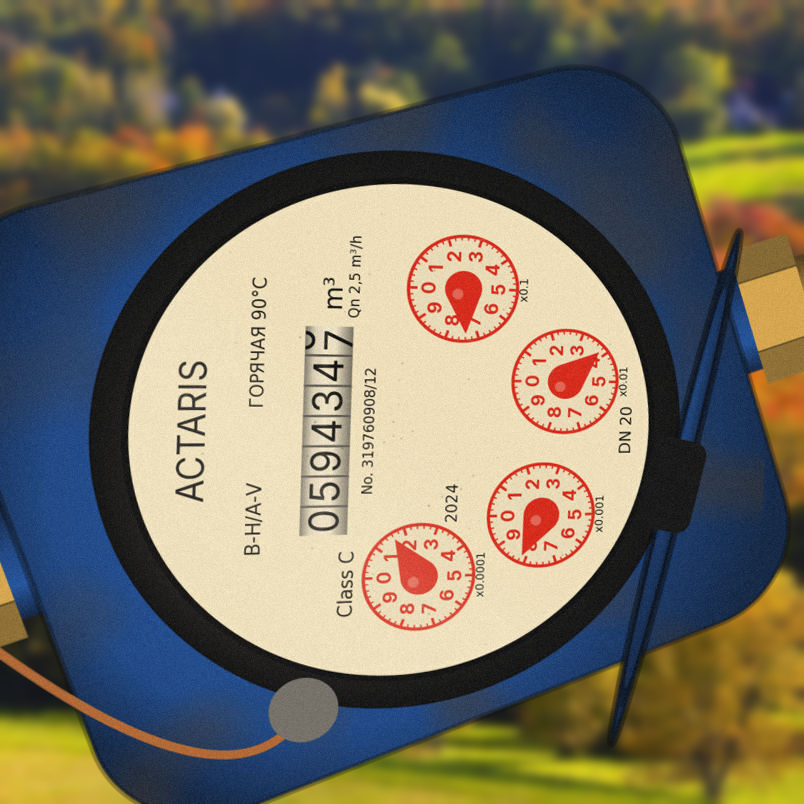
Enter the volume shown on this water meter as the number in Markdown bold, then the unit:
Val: **594346.7381** m³
